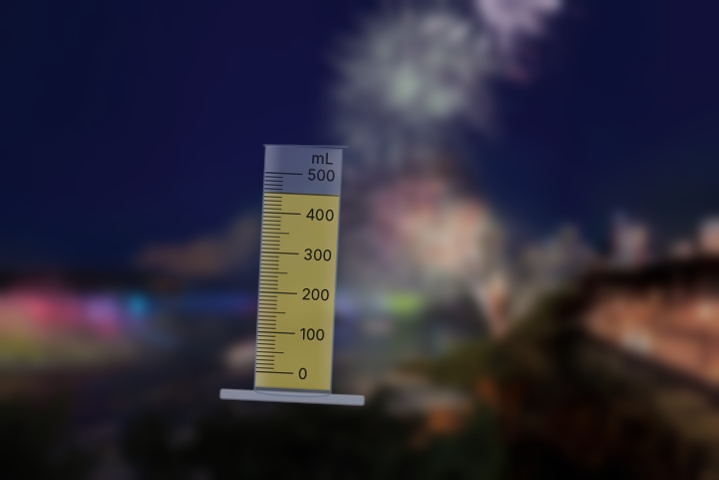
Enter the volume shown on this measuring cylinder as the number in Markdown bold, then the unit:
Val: **450** mL
